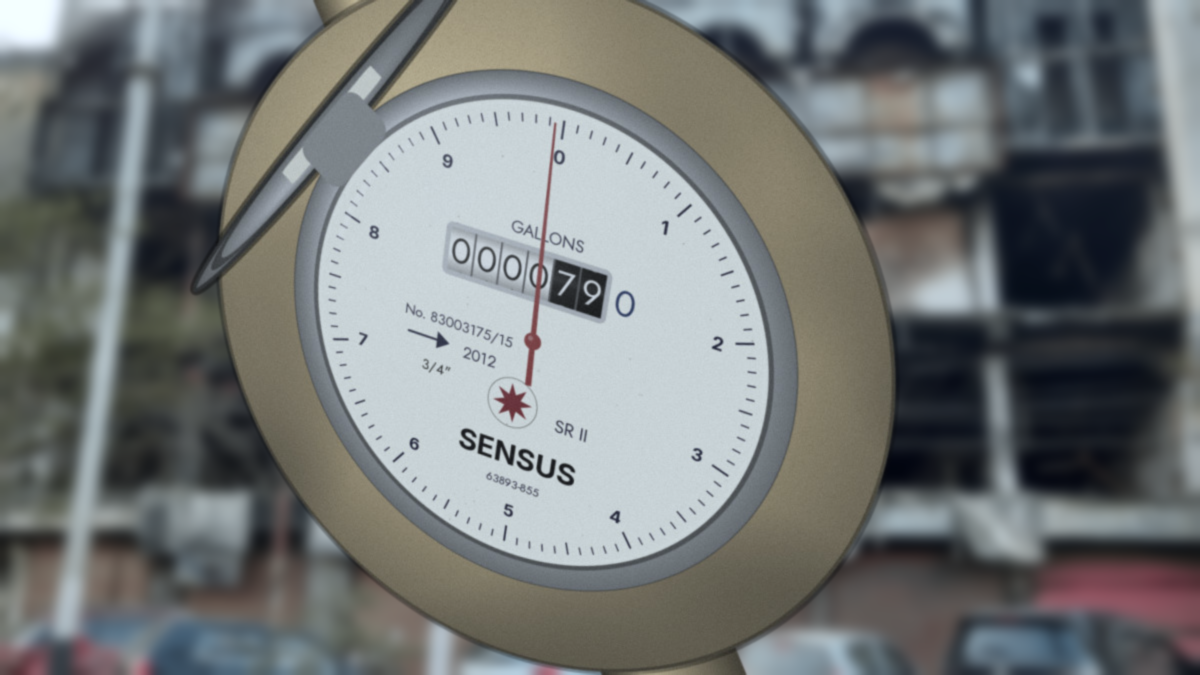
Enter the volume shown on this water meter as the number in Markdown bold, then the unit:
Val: **789.9** gal
